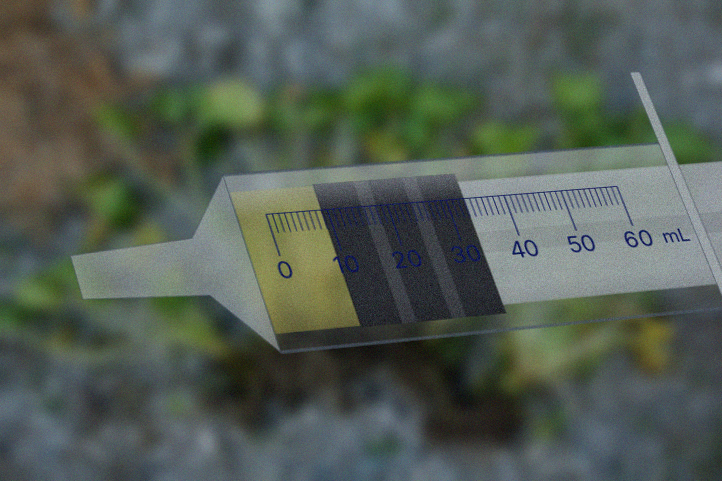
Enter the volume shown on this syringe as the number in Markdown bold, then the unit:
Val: **9** mL
